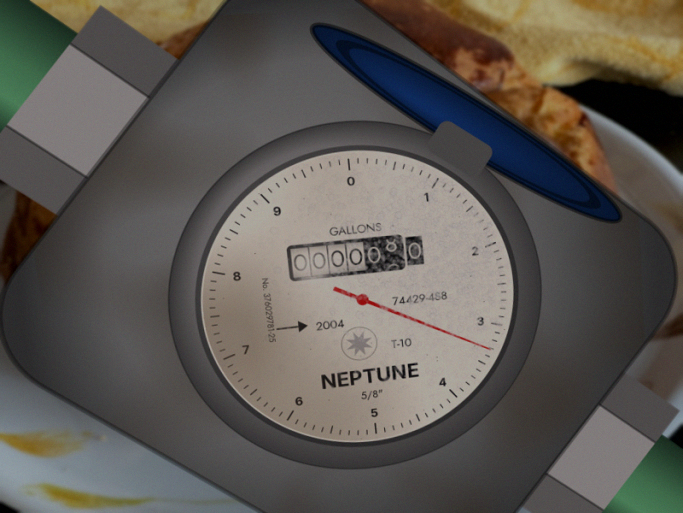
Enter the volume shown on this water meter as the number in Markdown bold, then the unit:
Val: **83.3** gal
